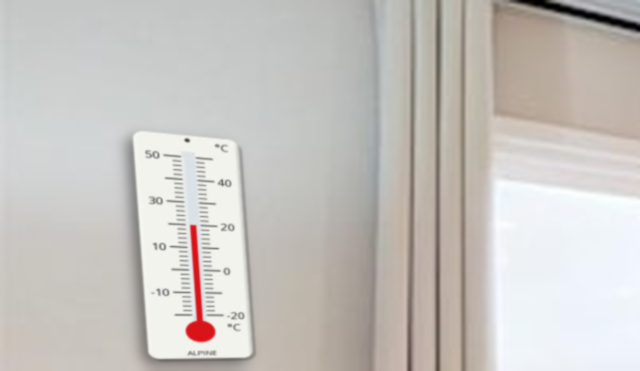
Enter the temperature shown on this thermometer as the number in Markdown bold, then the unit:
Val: **20** °C
